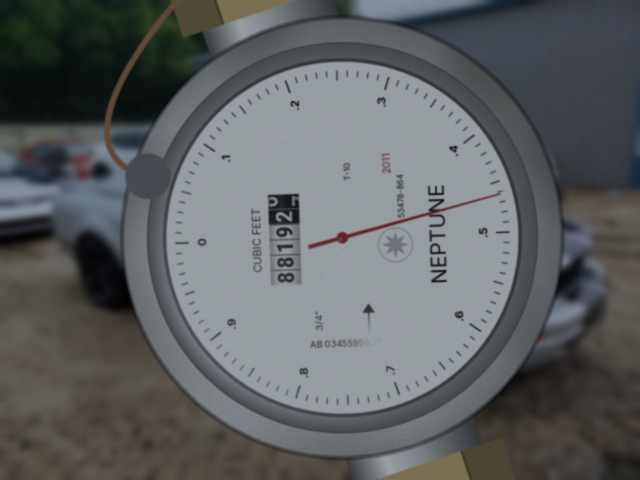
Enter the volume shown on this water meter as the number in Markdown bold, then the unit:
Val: **881926.46** ft³
